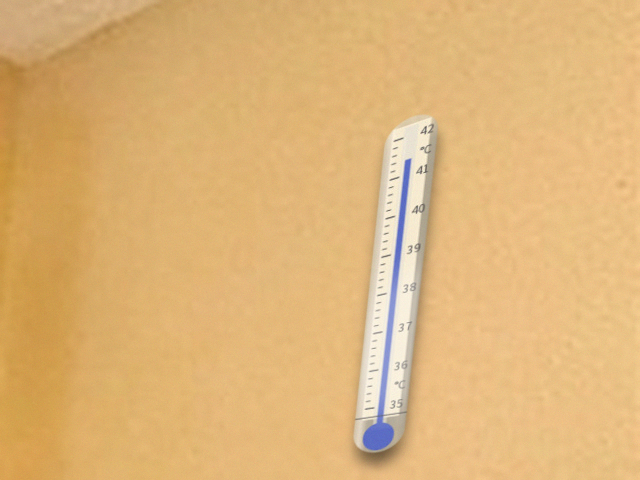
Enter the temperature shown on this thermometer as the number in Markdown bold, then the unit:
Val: **41.4** °C
